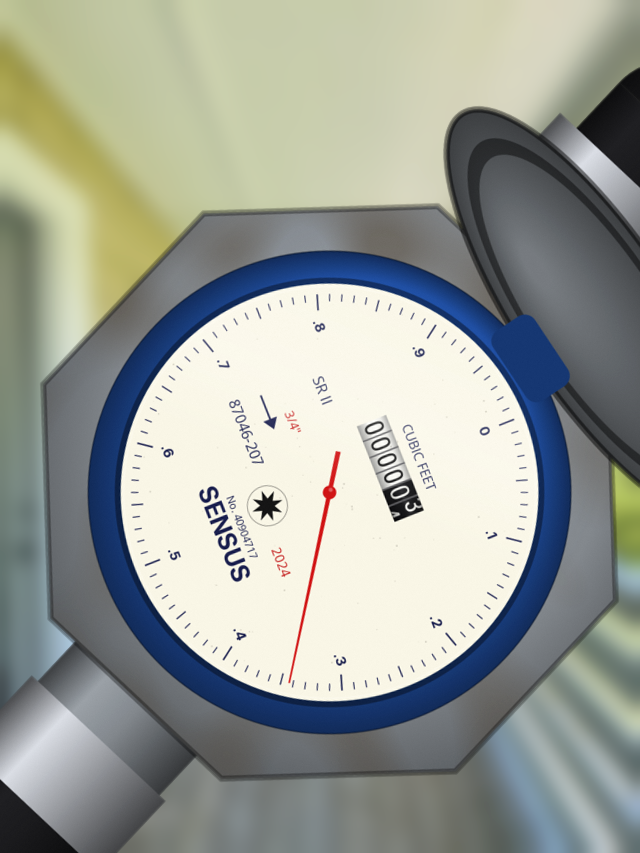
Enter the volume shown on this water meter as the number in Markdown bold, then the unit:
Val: **3.34** ft³
